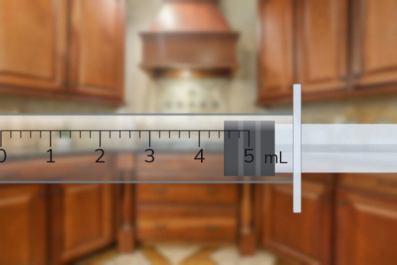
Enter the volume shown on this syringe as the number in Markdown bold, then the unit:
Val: **4.5** mL
